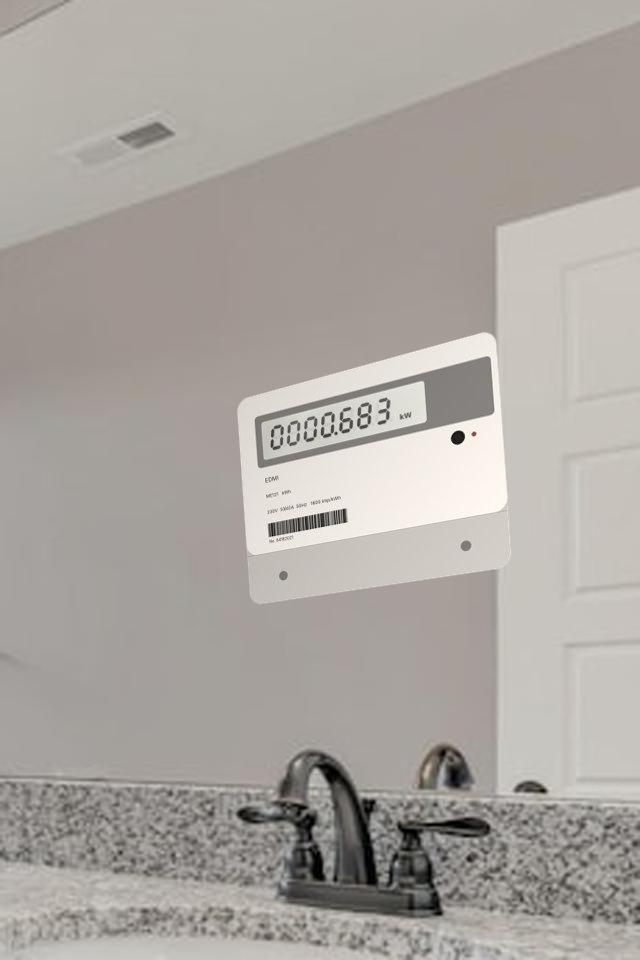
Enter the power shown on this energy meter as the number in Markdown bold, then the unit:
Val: **0.683** kW
